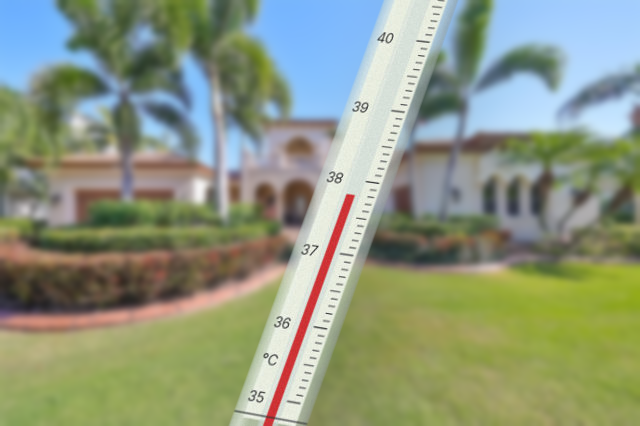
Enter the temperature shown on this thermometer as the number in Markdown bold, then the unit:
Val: **37.8** °C
